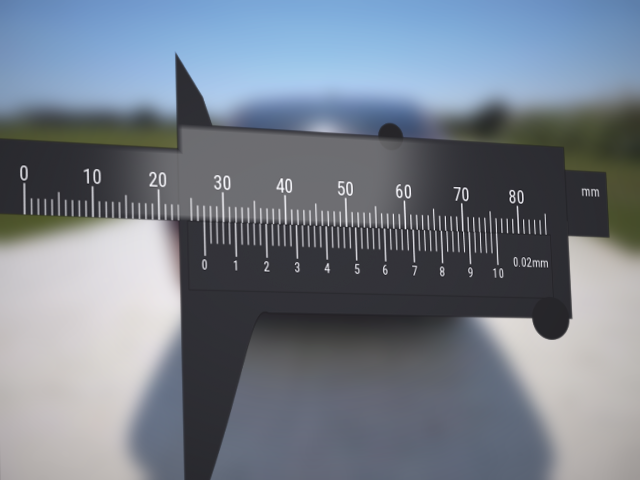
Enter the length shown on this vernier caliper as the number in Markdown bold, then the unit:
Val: **27.0** mm
